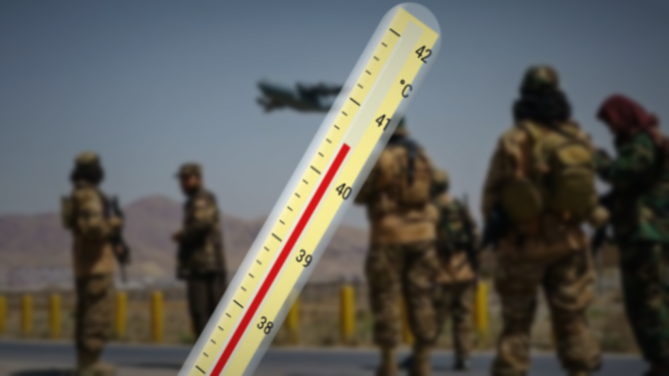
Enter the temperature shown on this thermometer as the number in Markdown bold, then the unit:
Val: **40.5** °C
